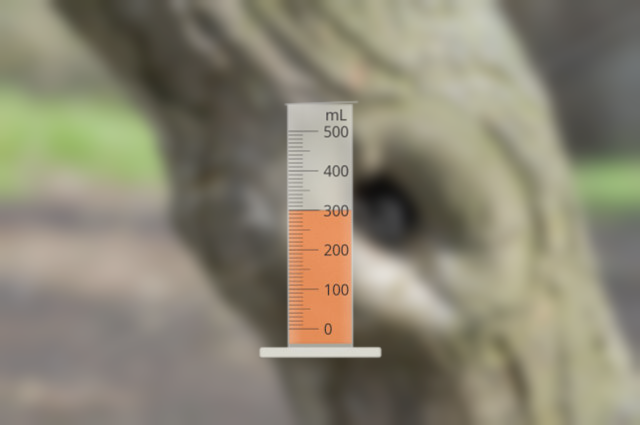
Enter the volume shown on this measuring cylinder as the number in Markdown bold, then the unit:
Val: **300** mL
